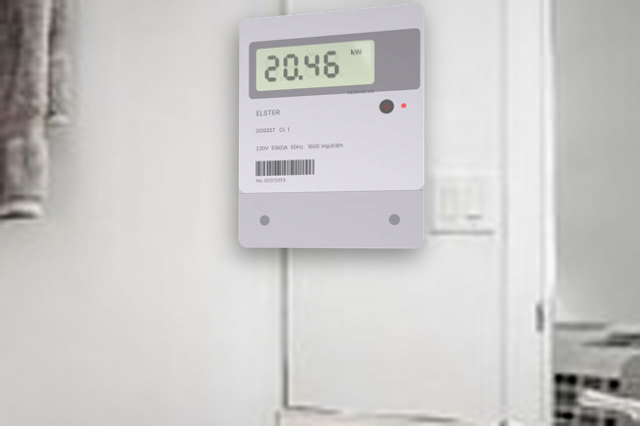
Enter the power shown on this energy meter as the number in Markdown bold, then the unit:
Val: **20.46** kW
